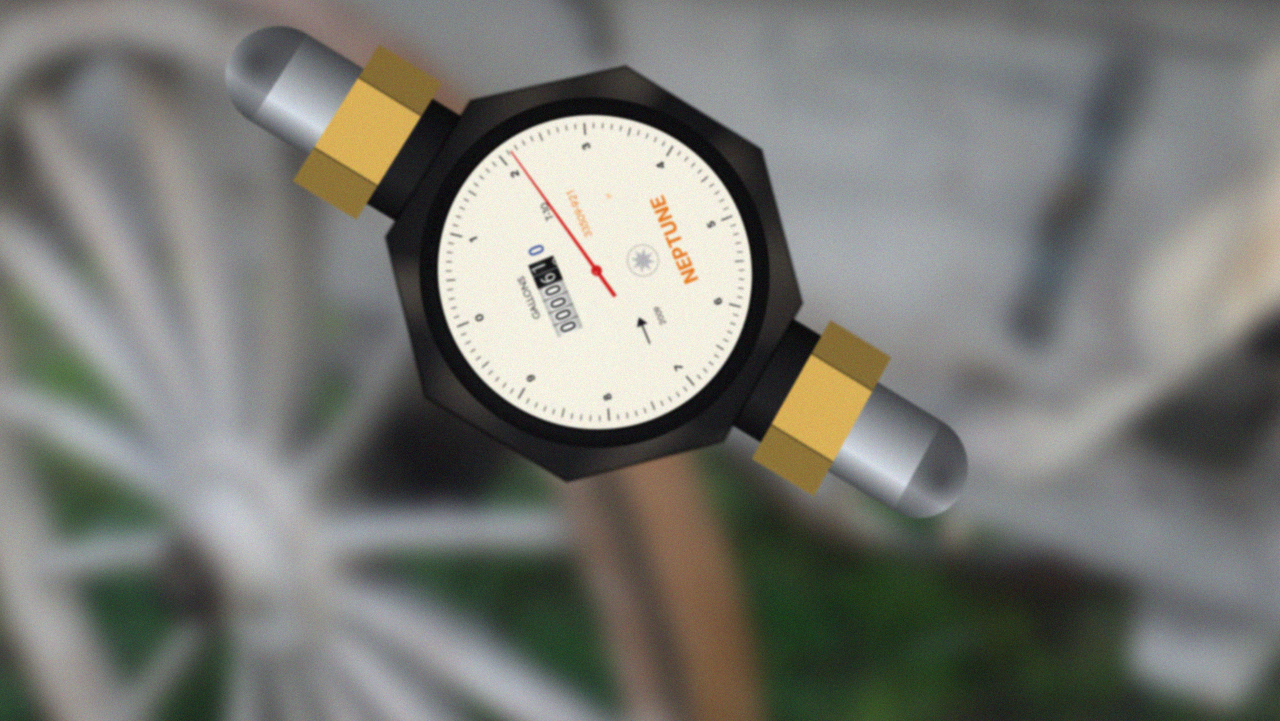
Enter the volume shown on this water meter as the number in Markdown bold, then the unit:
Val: **612.1** gal
